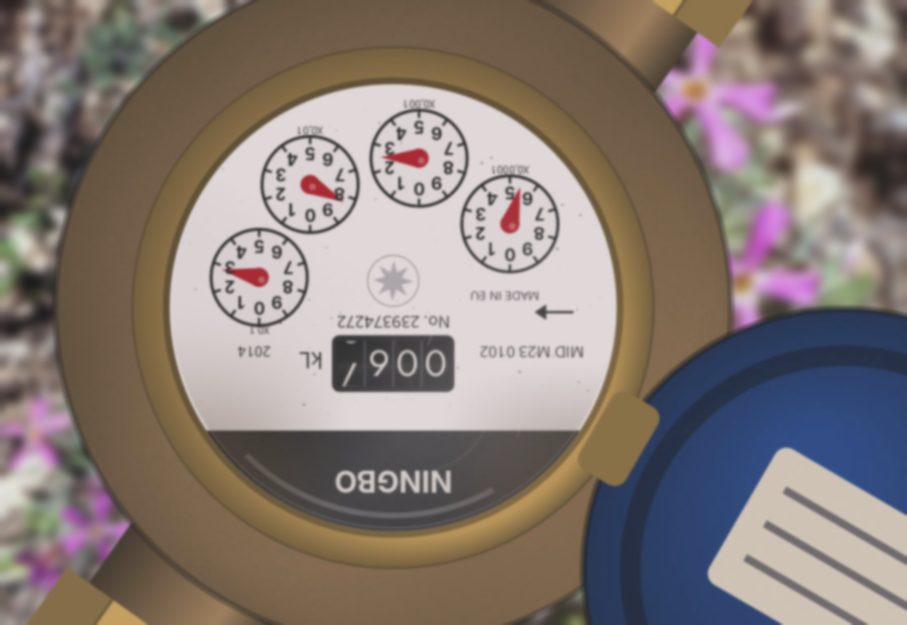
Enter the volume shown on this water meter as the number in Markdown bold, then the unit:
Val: **67.2825** kL
